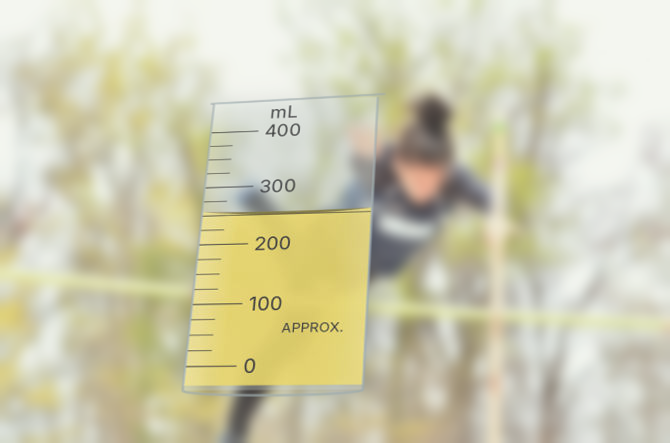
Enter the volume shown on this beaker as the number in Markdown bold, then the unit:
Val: **250** mL
